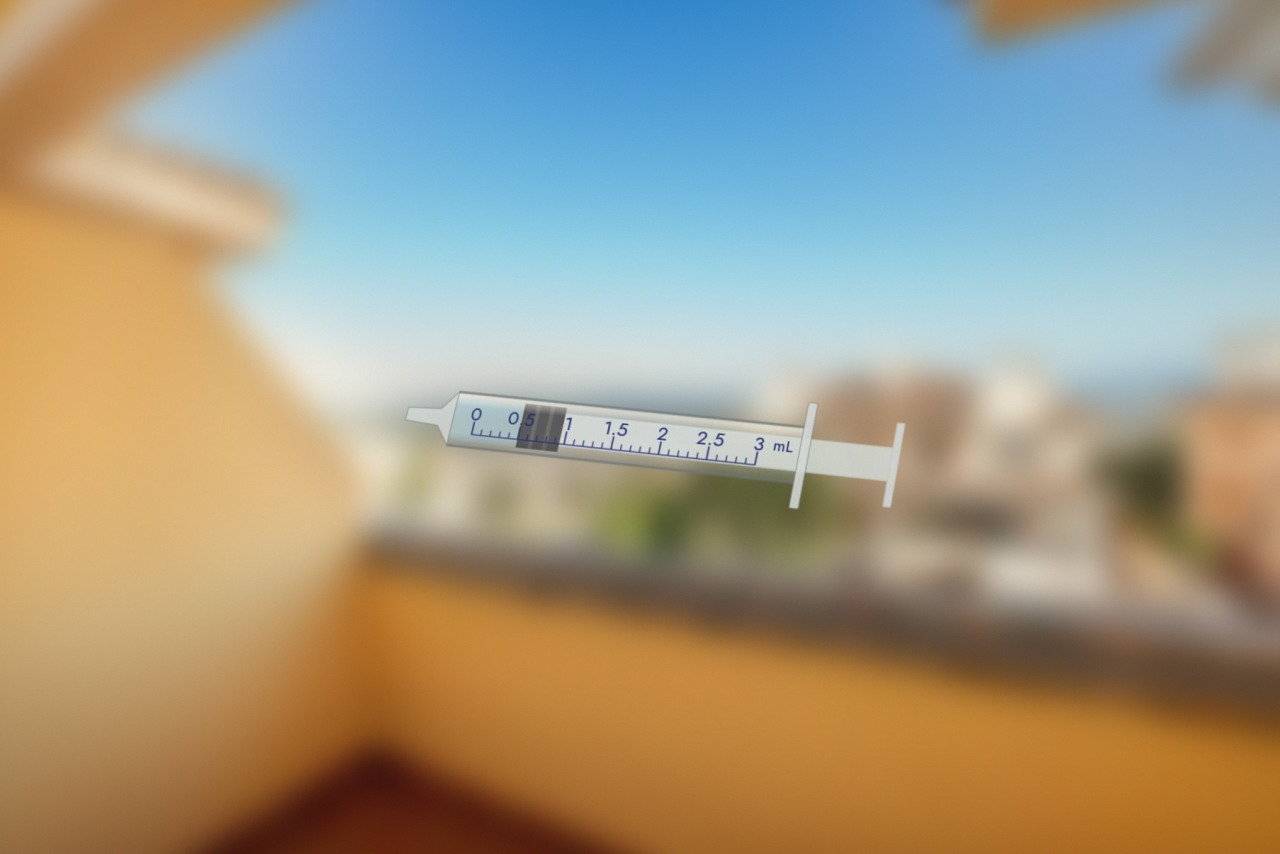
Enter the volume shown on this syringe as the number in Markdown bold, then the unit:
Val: **0.5** mL
